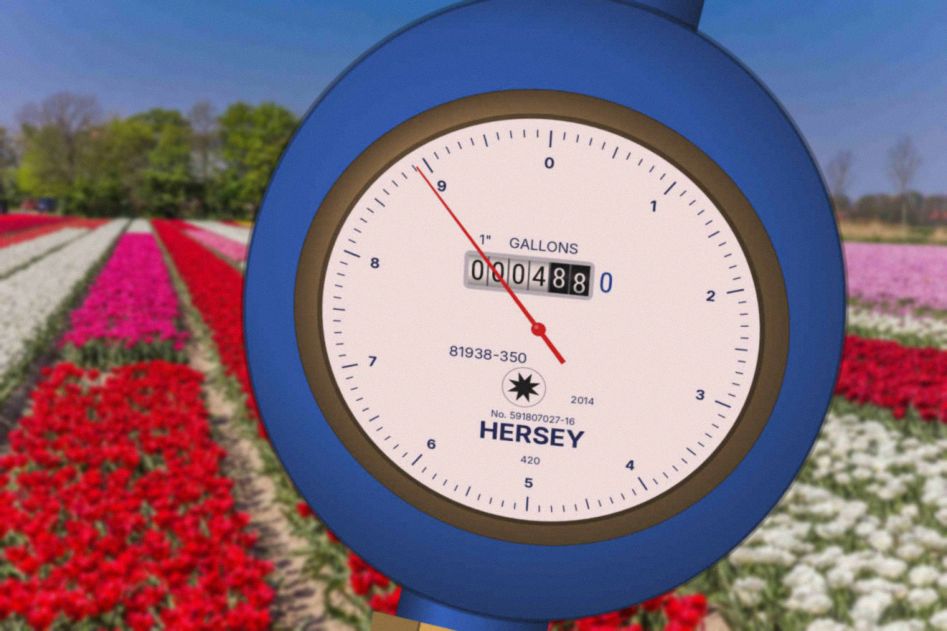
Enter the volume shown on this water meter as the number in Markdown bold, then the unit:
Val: **4878.9** gal
